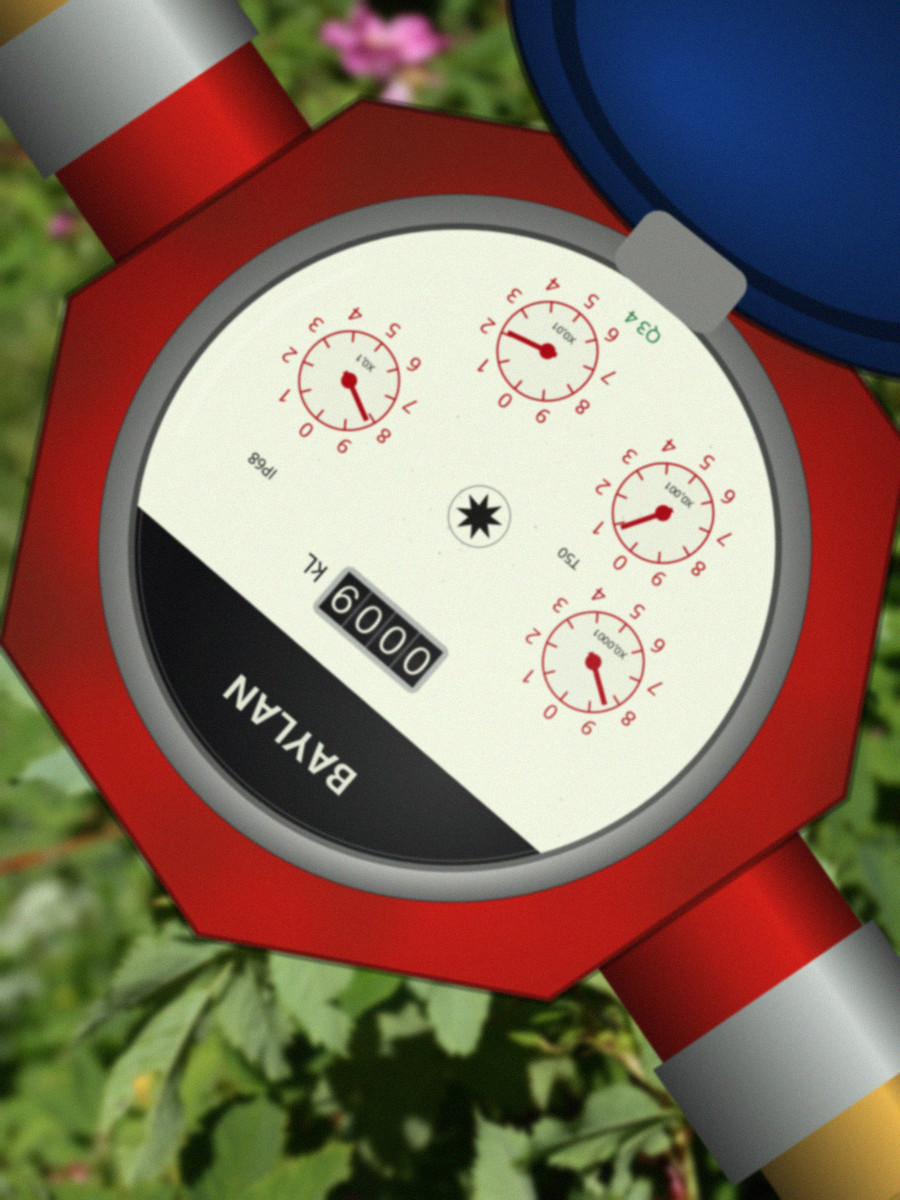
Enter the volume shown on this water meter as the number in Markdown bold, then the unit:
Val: **9.8208** kL
